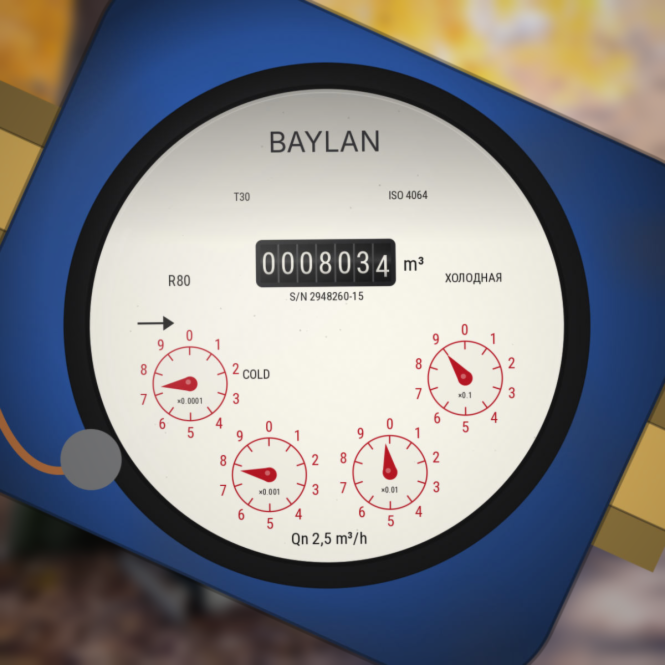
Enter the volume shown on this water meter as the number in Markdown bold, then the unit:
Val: **8033.8977** m³
